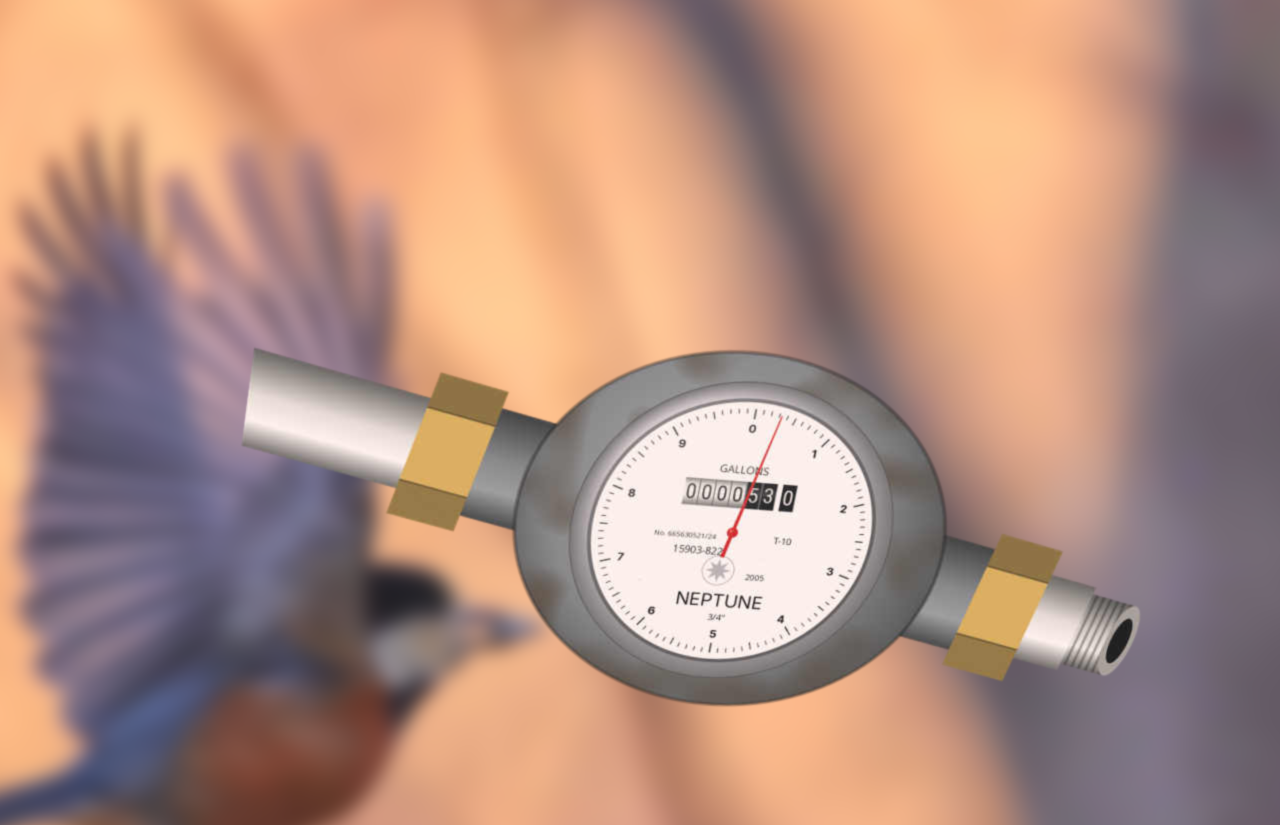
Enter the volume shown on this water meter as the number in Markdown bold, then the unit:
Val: **530.3** gal
